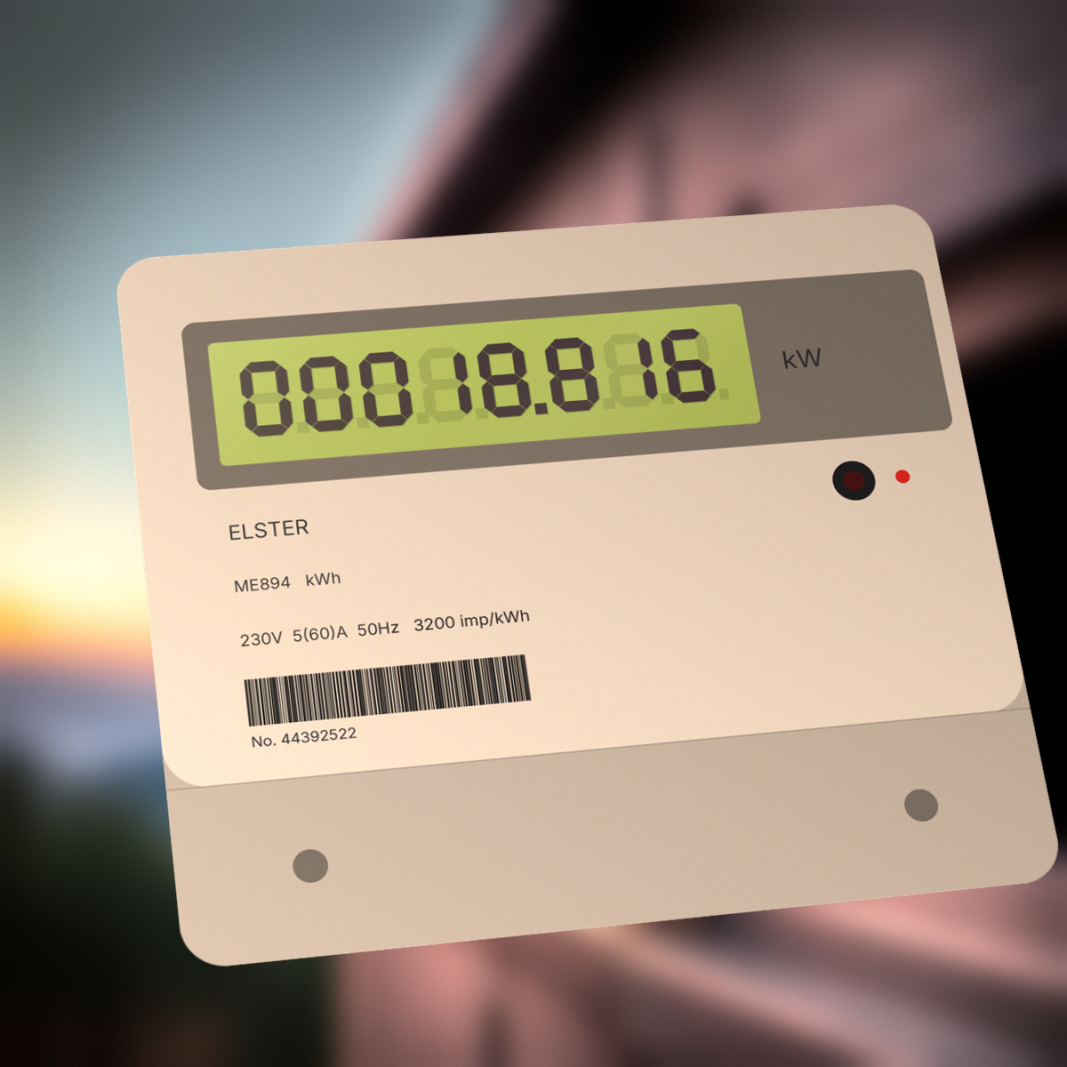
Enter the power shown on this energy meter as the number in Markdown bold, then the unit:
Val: **18.816** kW
